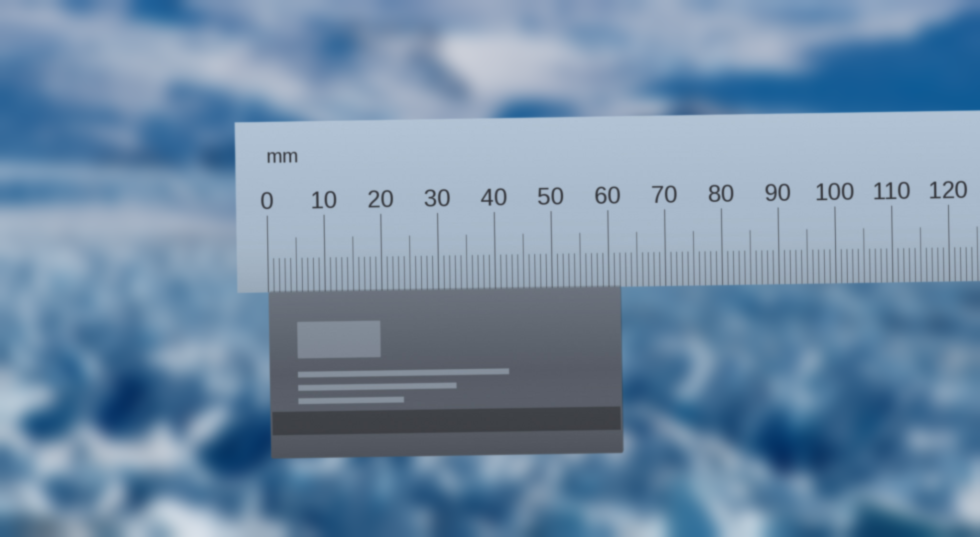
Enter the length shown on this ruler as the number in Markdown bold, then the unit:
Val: **62** mm
